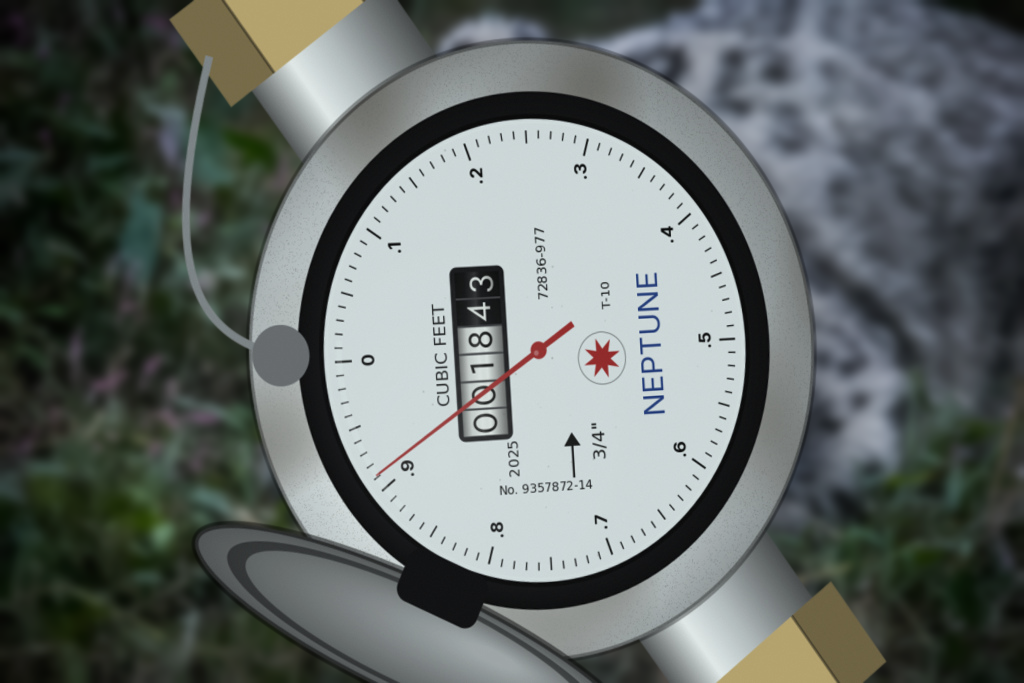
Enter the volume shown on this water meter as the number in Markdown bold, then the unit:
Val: **1842.91** ft³
